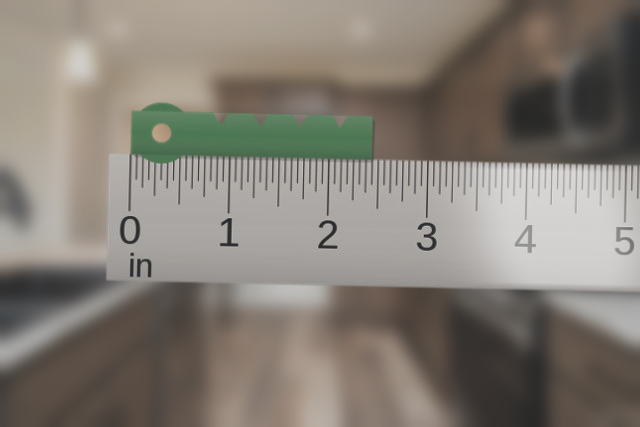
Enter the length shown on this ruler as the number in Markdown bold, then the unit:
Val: **2.4375** in
